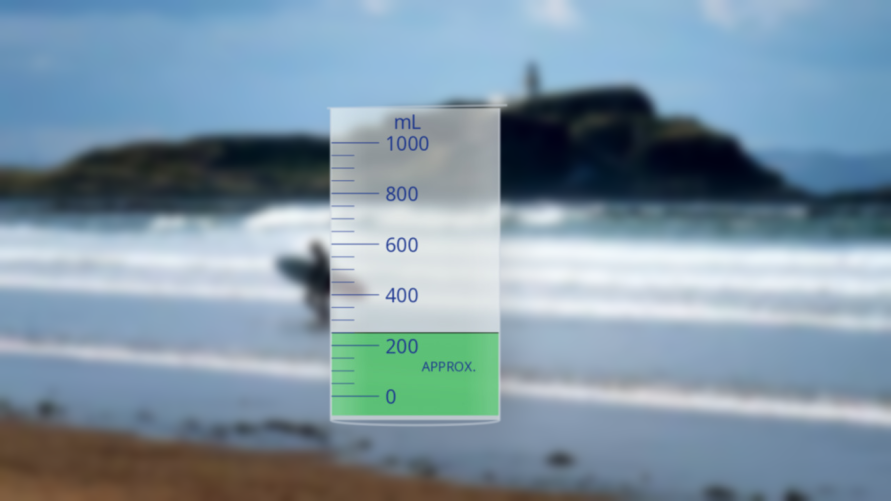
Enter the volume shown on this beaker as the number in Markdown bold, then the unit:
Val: **250** mL
